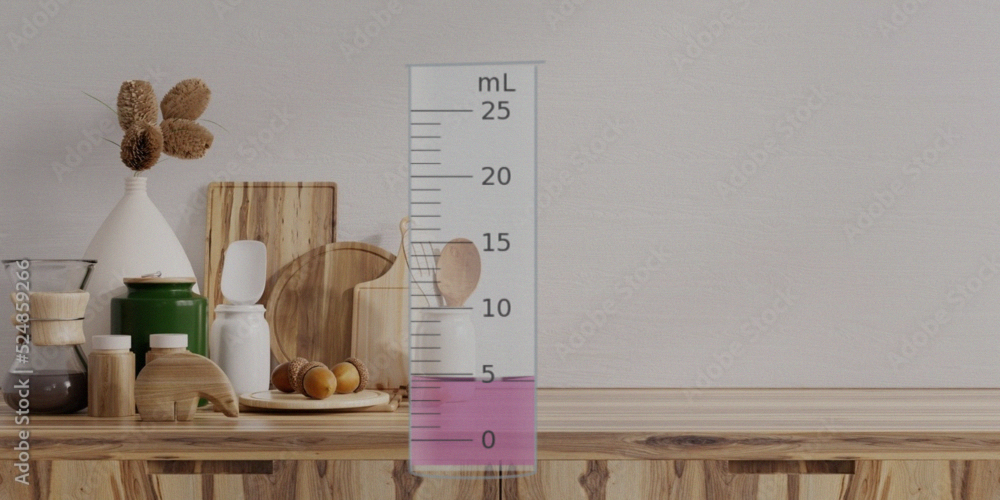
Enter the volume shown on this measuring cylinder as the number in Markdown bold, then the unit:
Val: **4.5** mL
